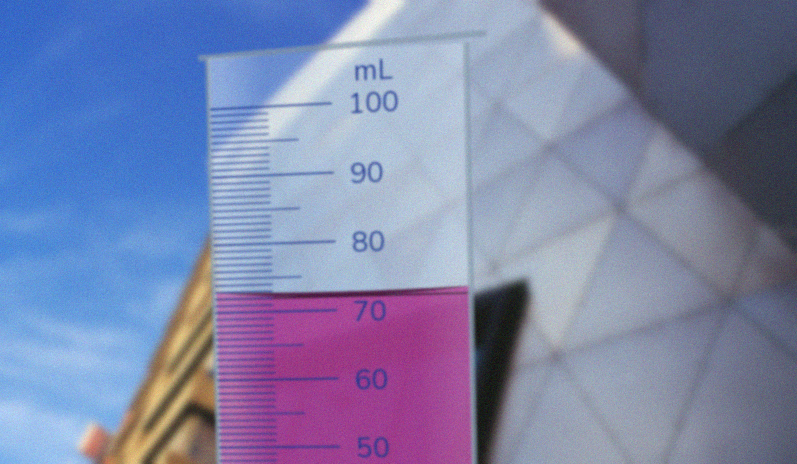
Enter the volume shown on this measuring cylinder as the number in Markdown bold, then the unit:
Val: **72** mL
